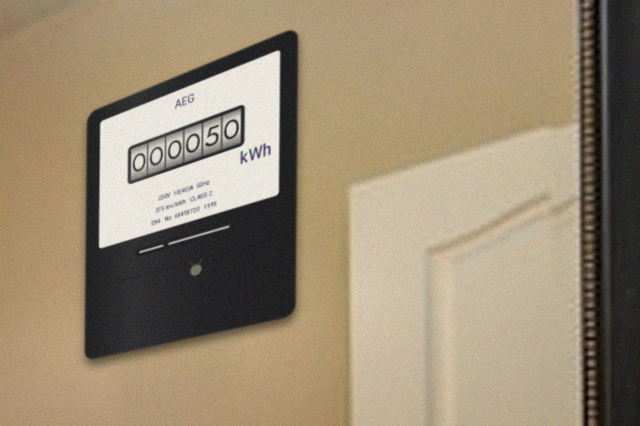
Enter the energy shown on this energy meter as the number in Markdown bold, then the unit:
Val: **50** kWh
